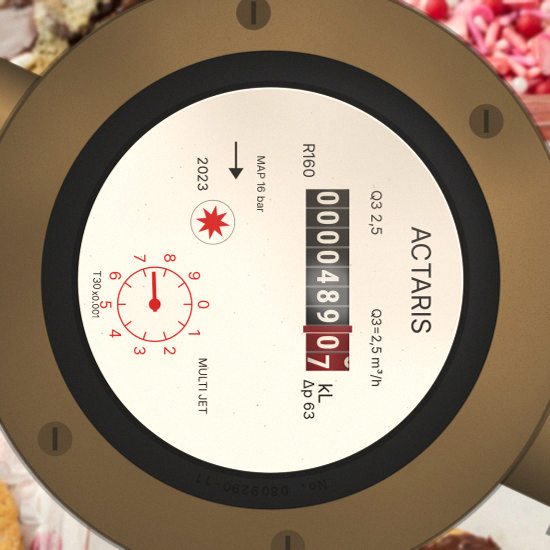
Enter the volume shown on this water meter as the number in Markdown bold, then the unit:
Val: **489.067** kL
